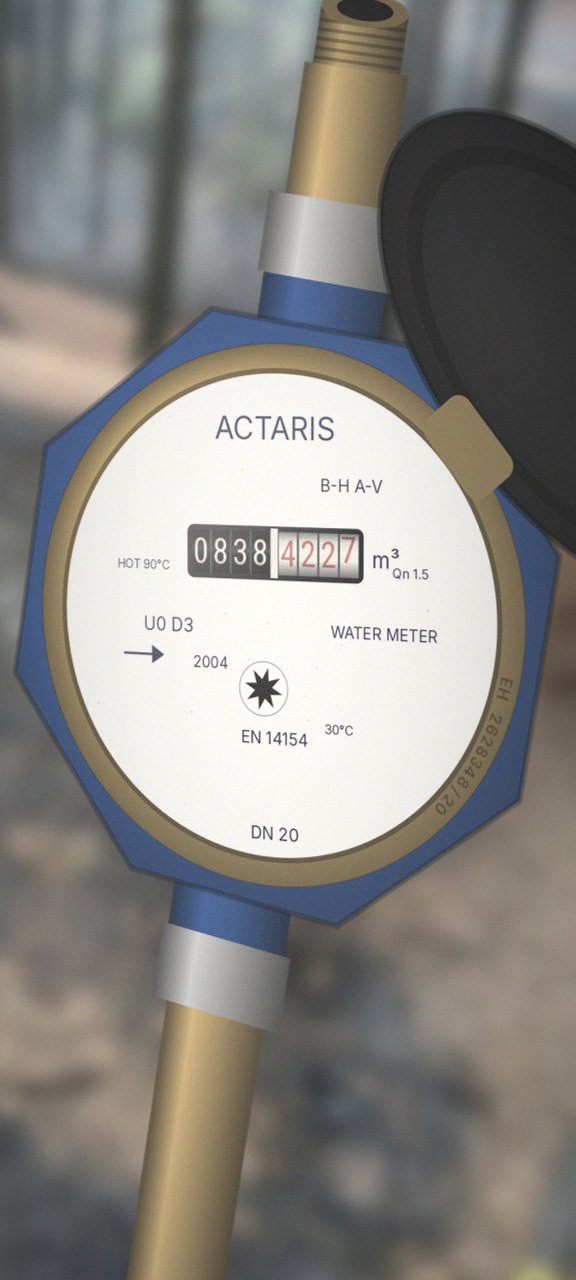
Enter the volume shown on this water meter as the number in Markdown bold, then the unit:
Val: **838.4227** m³
